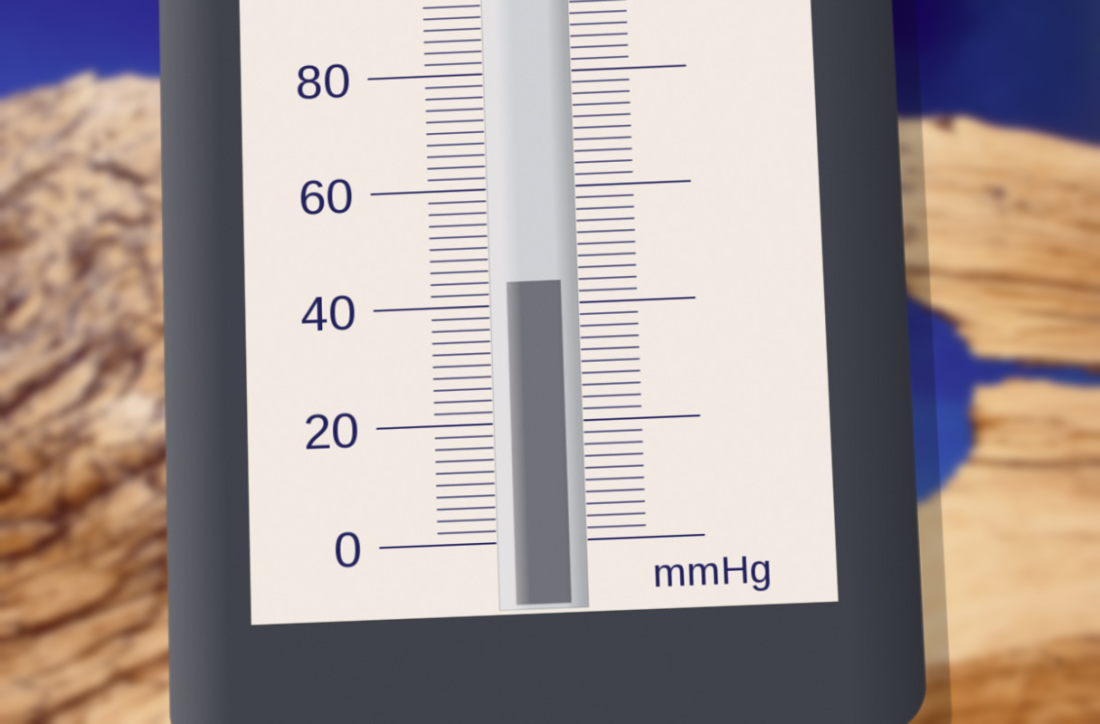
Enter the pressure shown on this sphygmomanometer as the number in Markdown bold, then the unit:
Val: **44** mmHg
